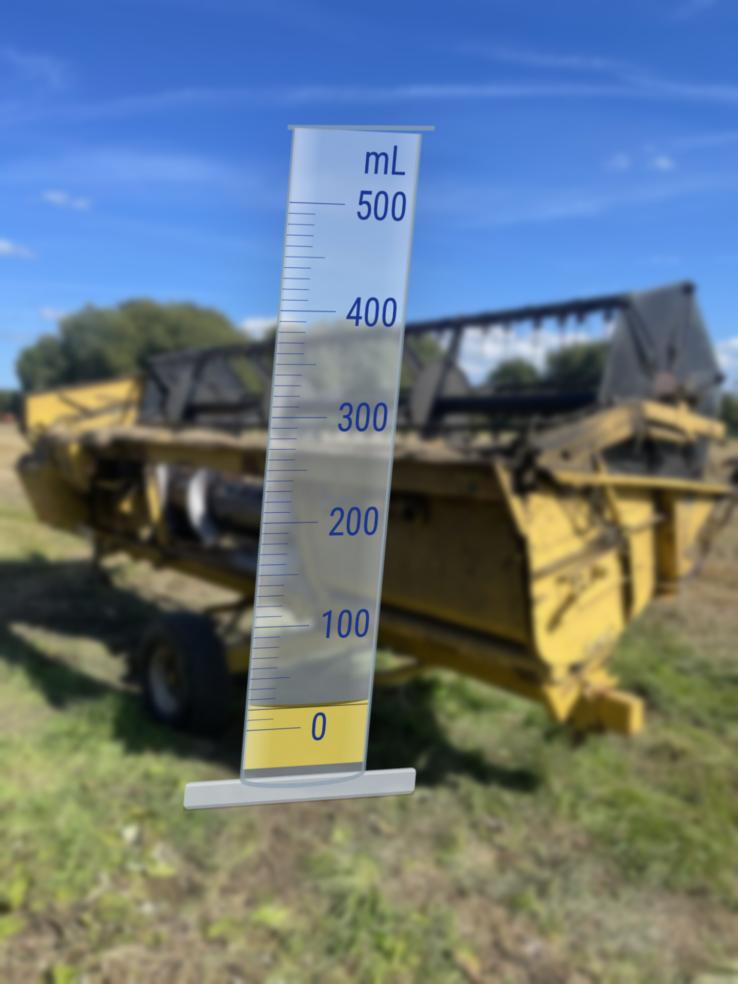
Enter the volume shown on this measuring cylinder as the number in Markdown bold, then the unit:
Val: **20** mL
